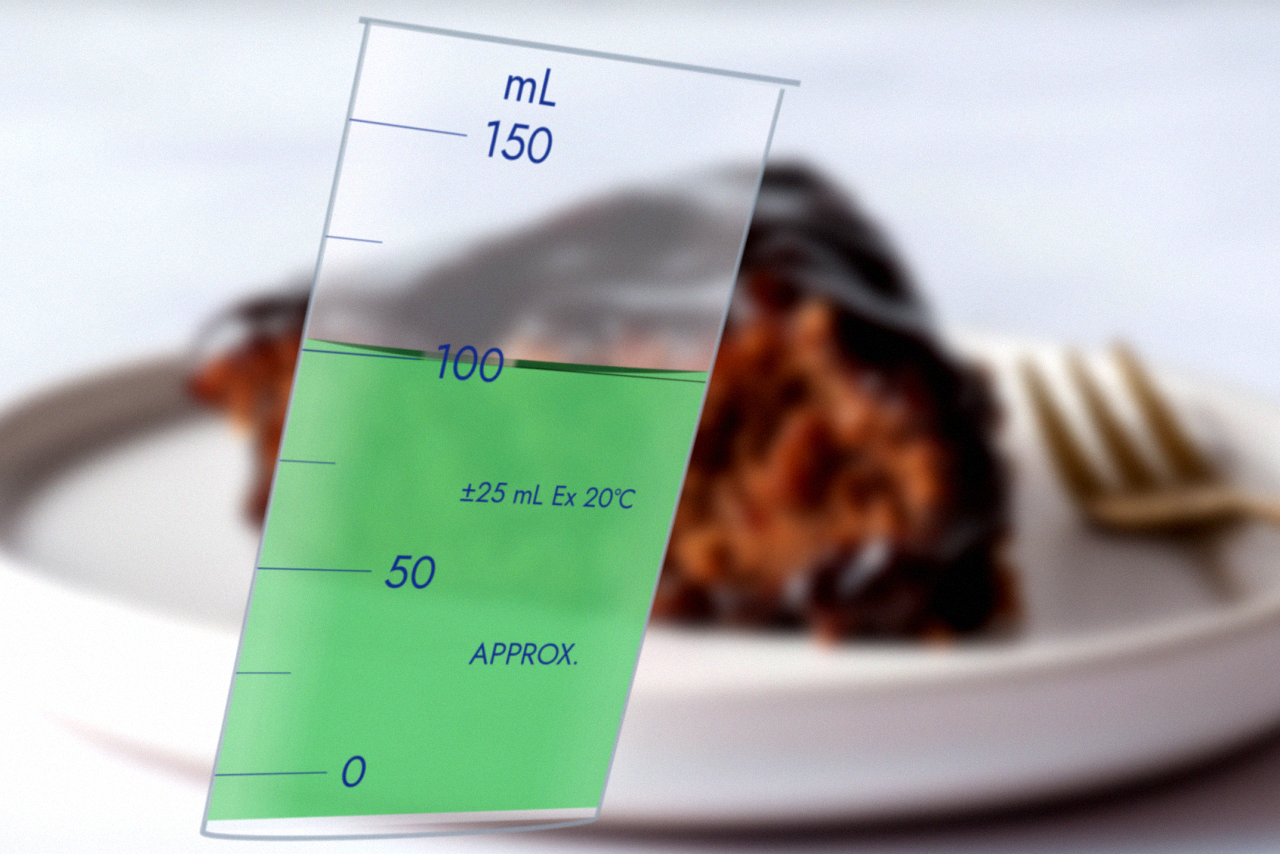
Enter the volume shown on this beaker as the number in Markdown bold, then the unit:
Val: **100** mL
